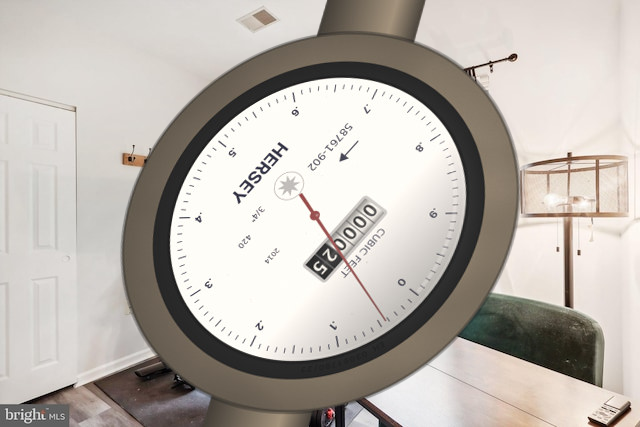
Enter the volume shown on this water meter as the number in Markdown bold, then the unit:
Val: **25.04** ft³
